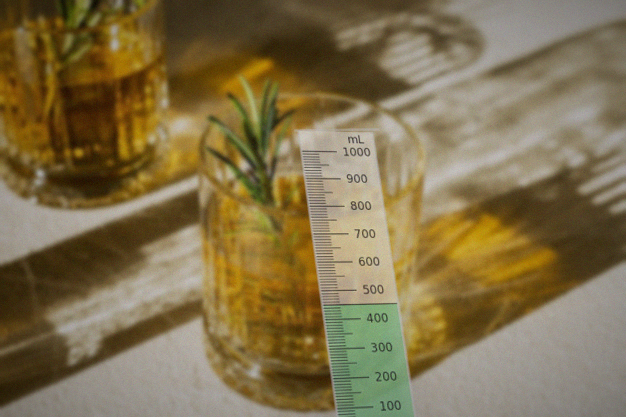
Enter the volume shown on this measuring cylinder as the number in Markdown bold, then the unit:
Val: **450** mL
